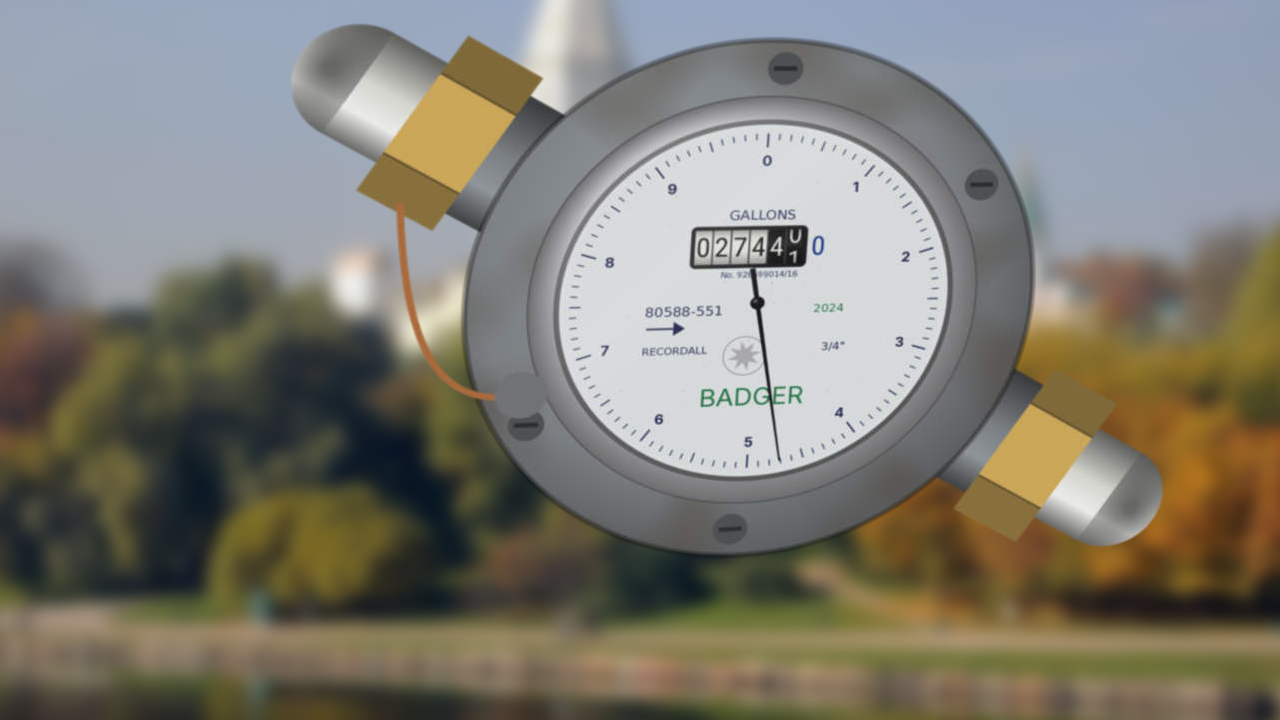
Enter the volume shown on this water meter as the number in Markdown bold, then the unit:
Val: **274404.7** gal
